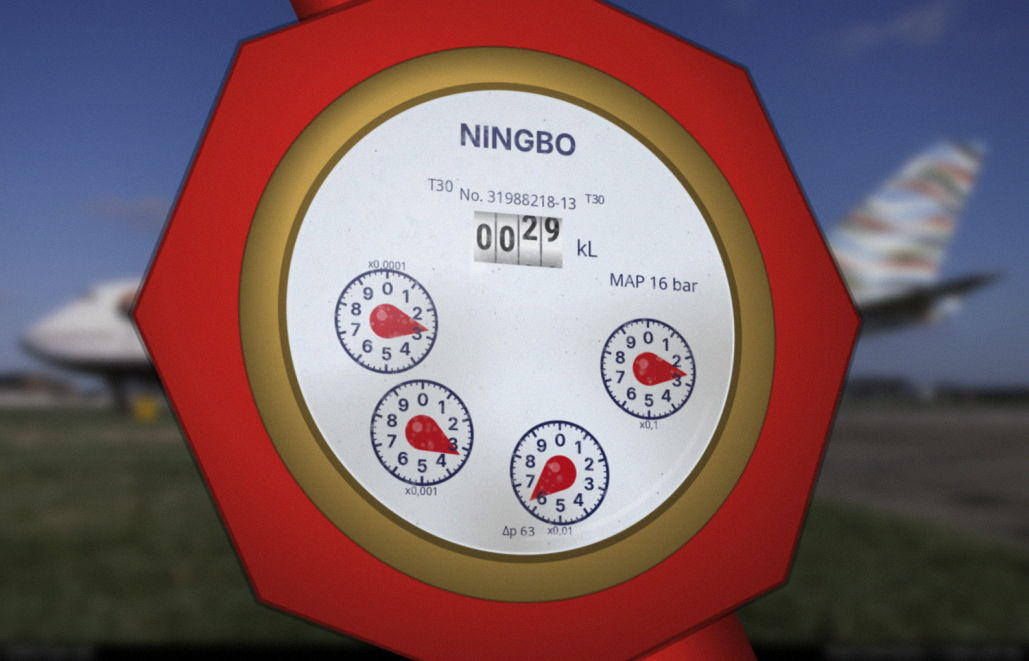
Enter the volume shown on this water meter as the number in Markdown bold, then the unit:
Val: **29.2632** kL
